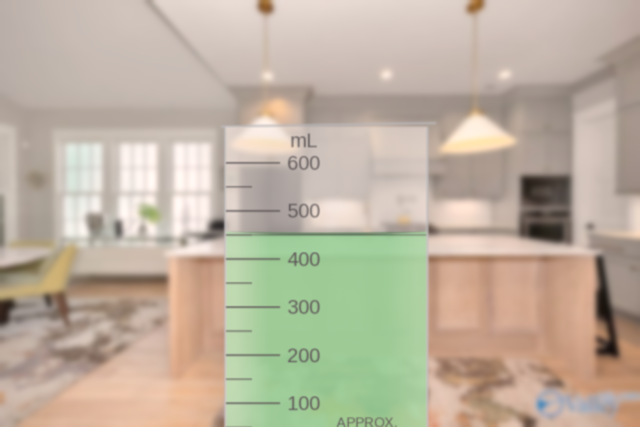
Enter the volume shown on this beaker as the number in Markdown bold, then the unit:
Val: **450** mL
